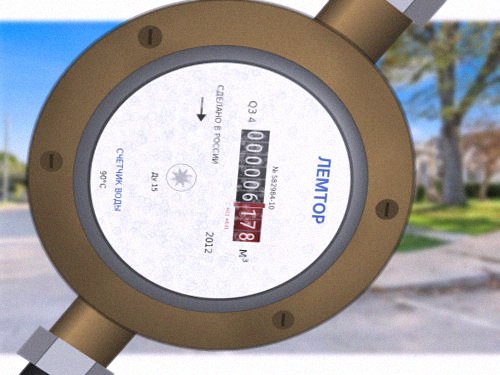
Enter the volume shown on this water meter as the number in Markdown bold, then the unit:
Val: **6.178** m³
